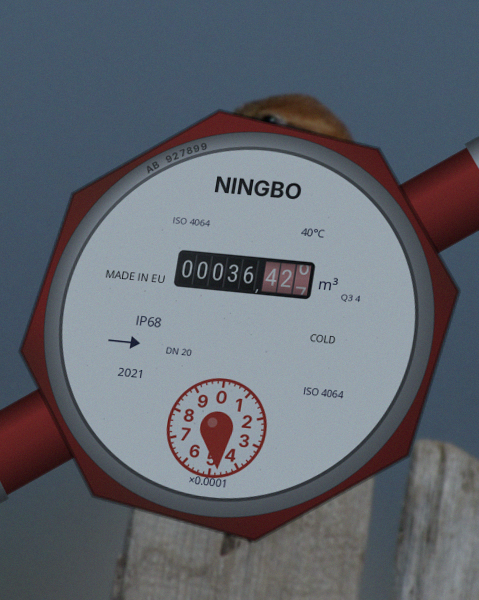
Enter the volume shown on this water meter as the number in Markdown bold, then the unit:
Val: **36.4264** m³
